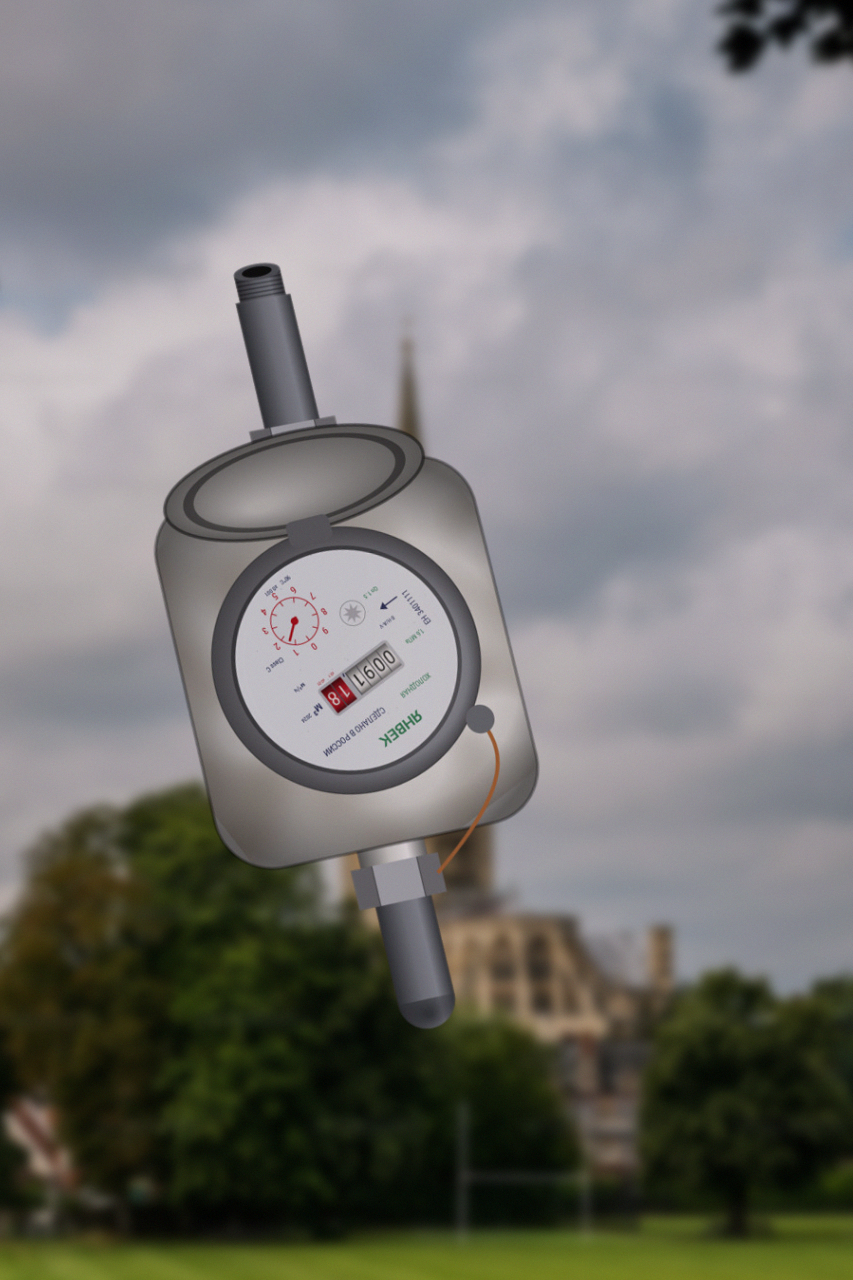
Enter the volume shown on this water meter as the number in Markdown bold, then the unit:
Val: **91.181** m³
